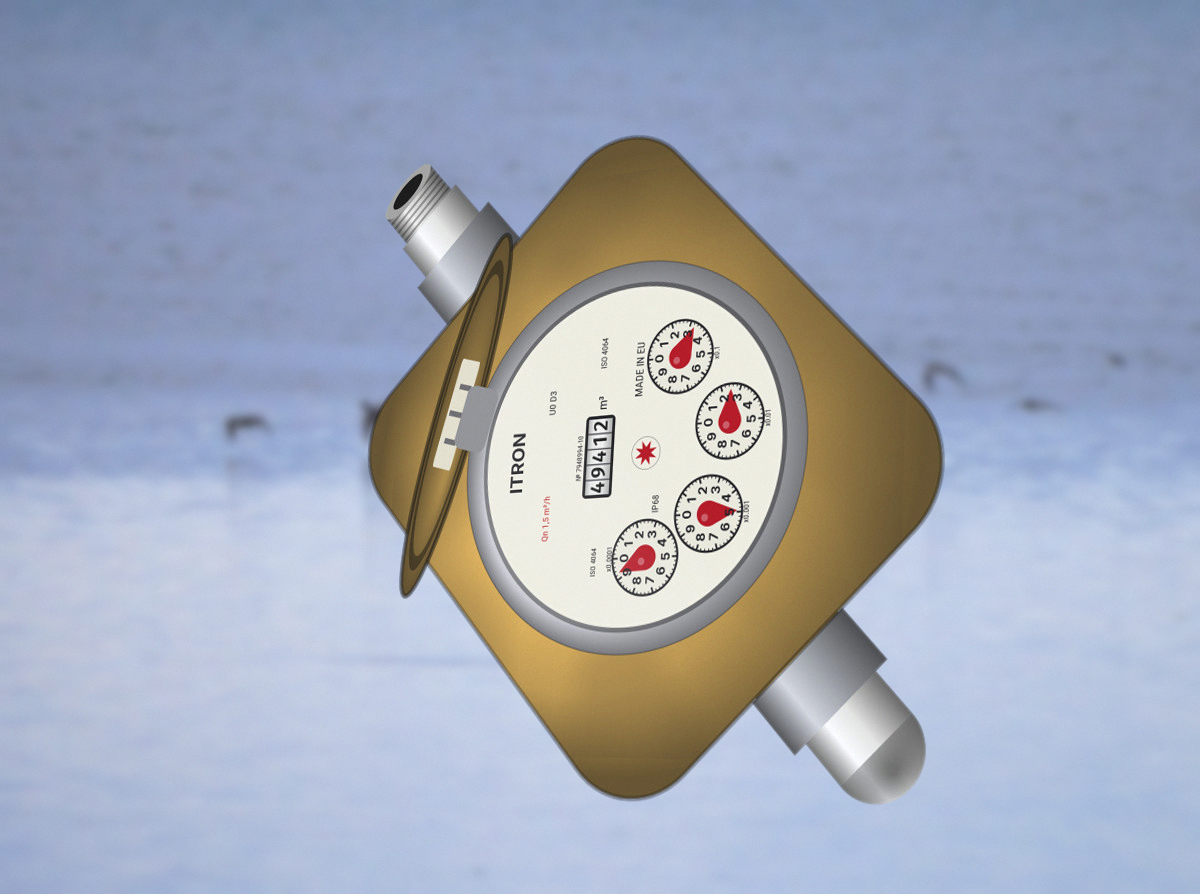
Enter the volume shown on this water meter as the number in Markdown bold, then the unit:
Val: **49412.3249** m³
